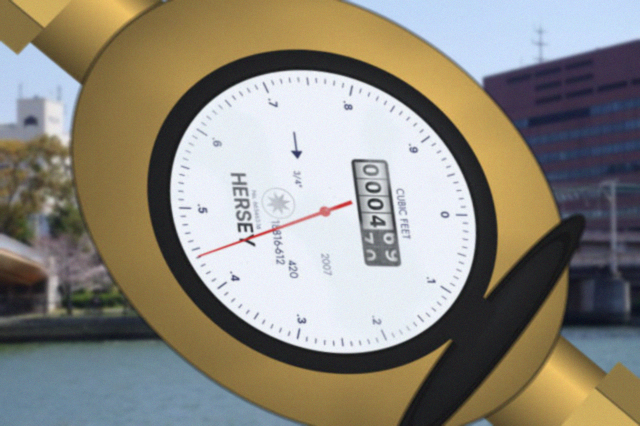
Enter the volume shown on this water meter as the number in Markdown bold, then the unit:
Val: **469.44** ft³
